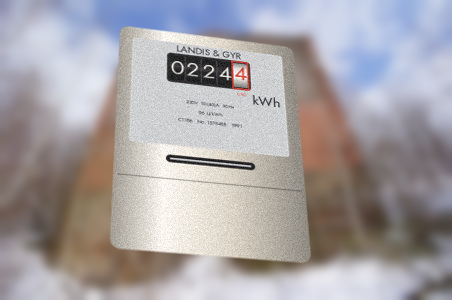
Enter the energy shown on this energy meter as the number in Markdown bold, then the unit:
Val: **224.4** kWh
